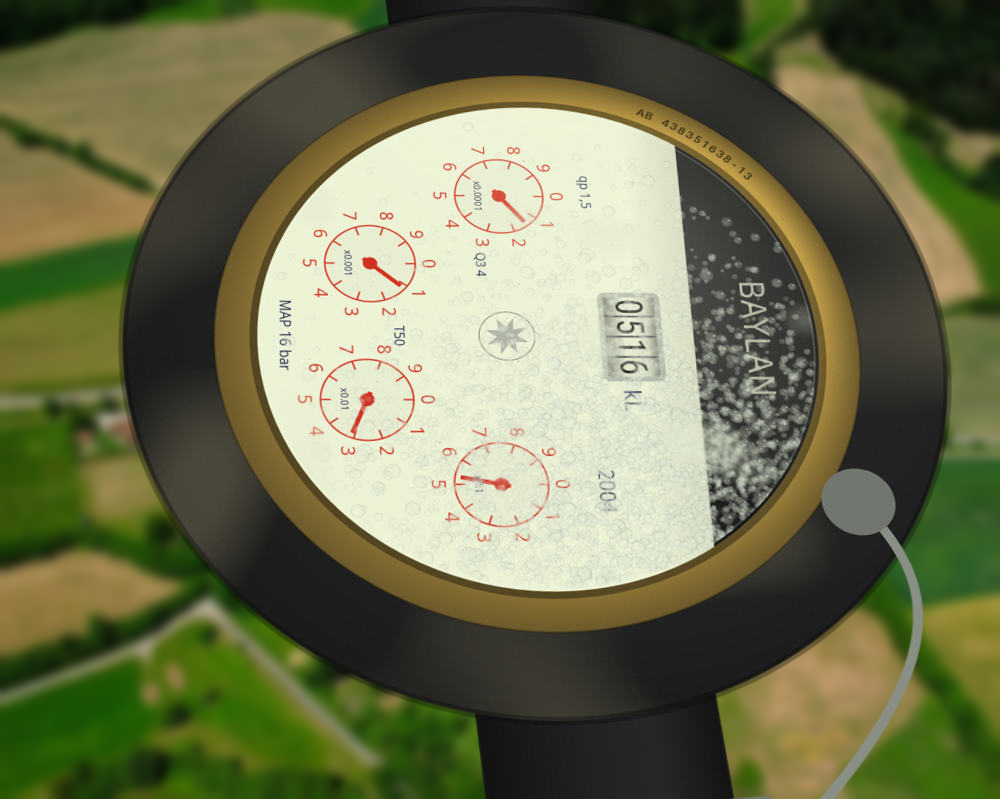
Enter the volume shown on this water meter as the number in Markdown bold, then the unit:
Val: **516.5311** kL
